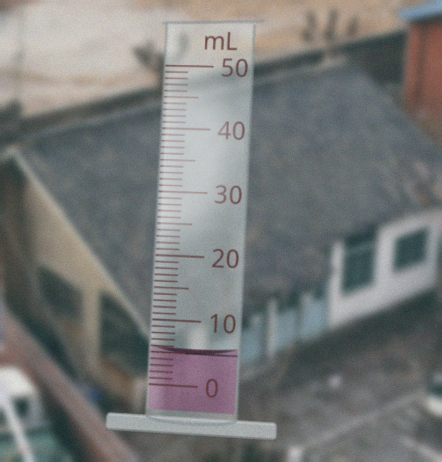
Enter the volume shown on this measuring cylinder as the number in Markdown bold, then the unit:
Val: **5** mL
